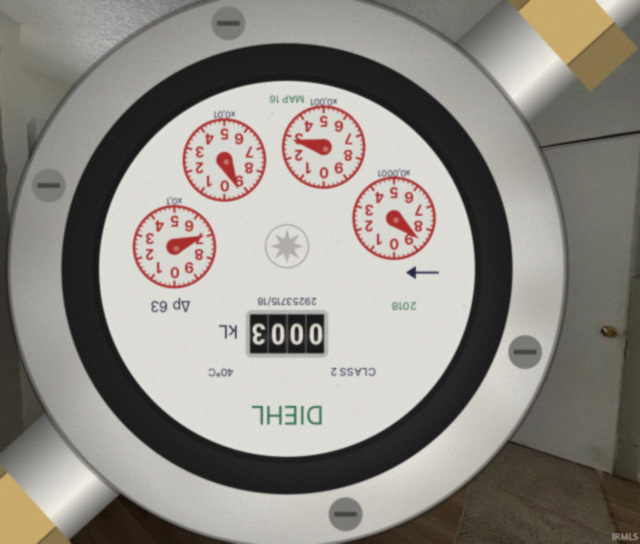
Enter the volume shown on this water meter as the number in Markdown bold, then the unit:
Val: **3.6928** kL
